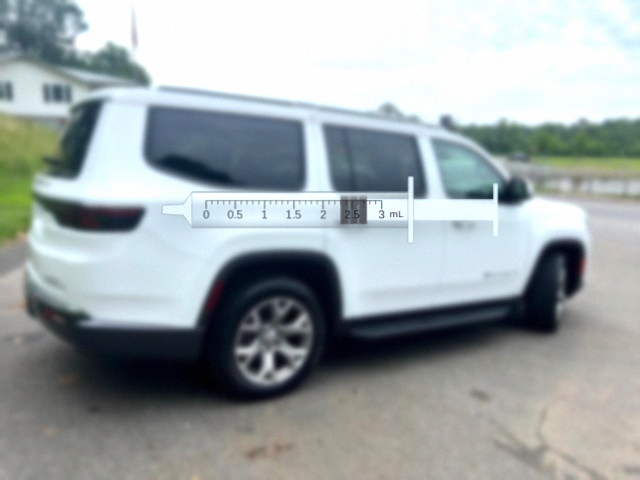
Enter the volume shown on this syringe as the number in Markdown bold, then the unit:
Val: **2.3** mL
